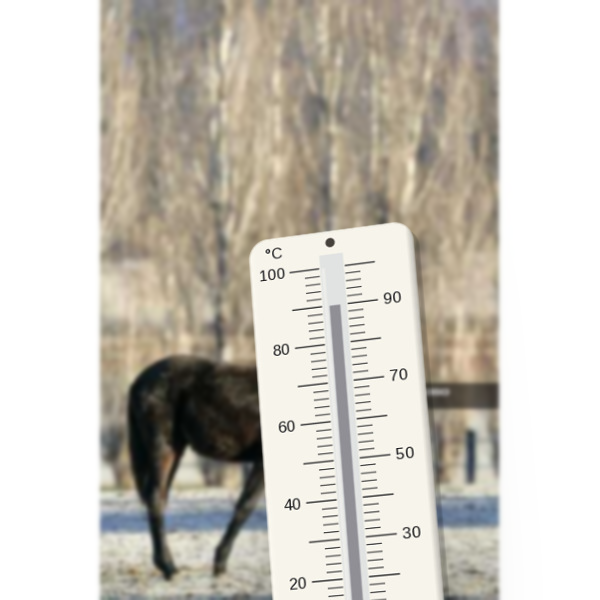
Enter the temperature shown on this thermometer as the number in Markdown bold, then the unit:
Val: **90** °C
